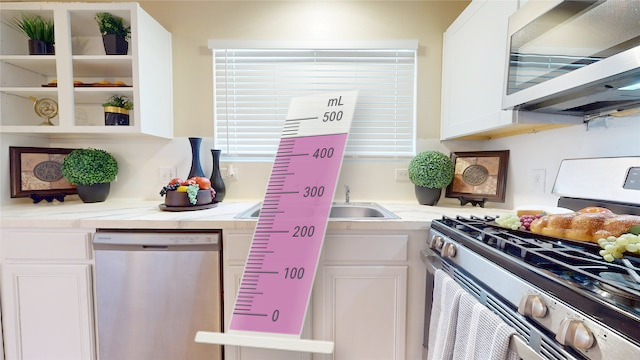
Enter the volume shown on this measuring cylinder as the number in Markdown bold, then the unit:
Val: **450** mL
